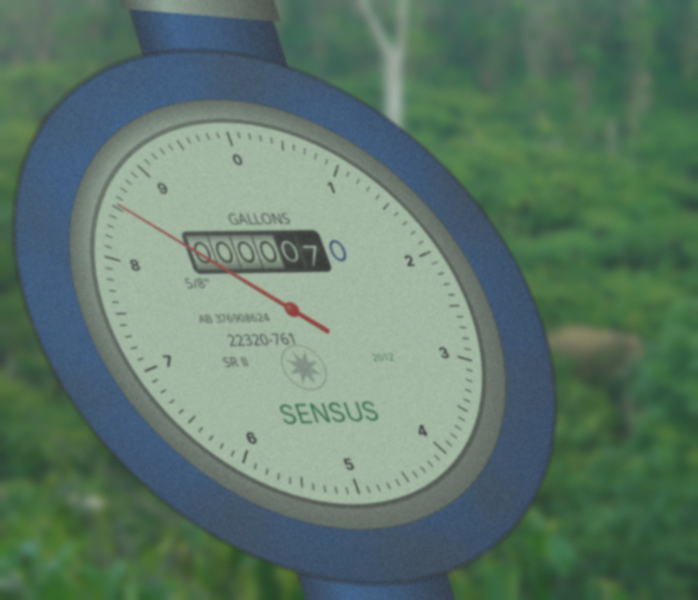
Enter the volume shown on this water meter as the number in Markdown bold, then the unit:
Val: **68.5** gal
